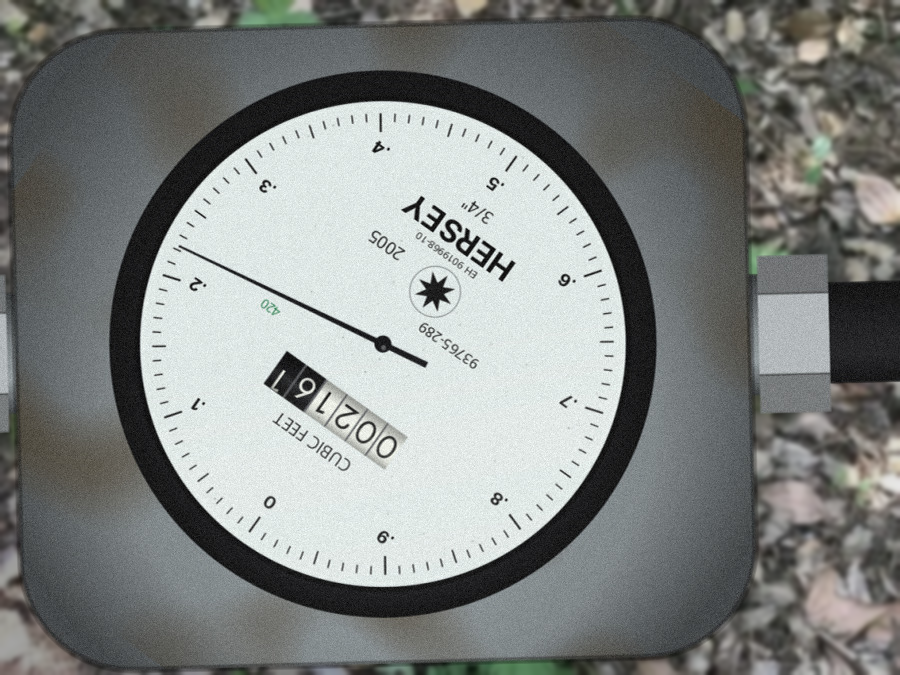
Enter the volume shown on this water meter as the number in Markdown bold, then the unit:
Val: **2161.22** ft³
